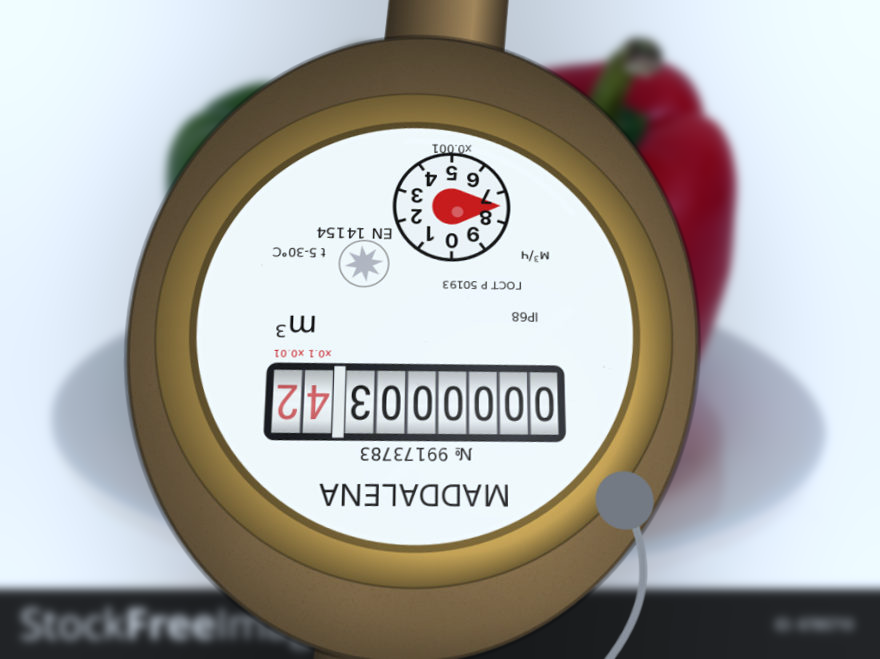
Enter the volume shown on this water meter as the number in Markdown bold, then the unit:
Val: **3.427** m³
